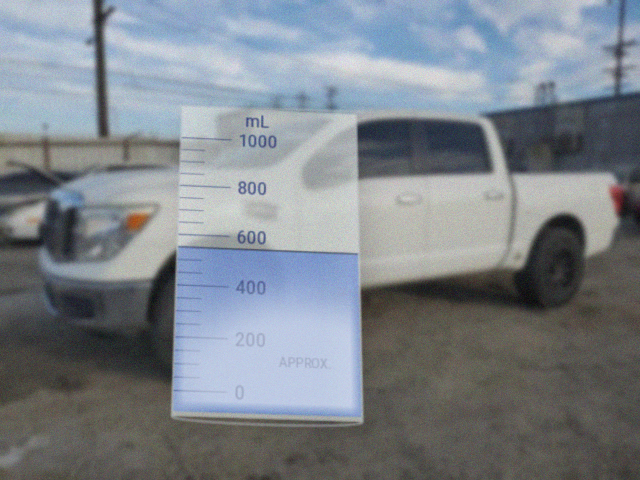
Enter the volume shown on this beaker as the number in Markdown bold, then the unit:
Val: **550** mL
